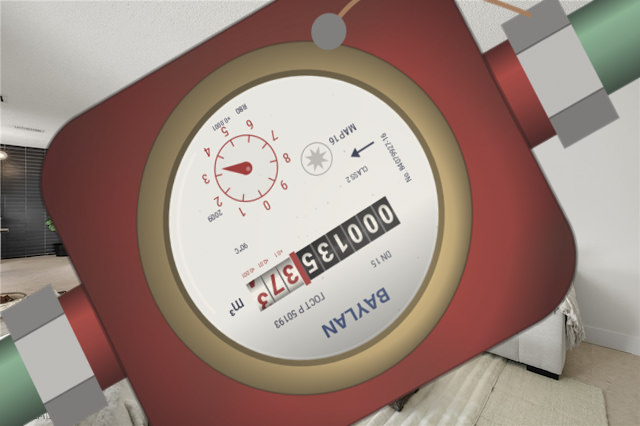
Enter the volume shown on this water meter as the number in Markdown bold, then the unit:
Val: **135.3733** m³
